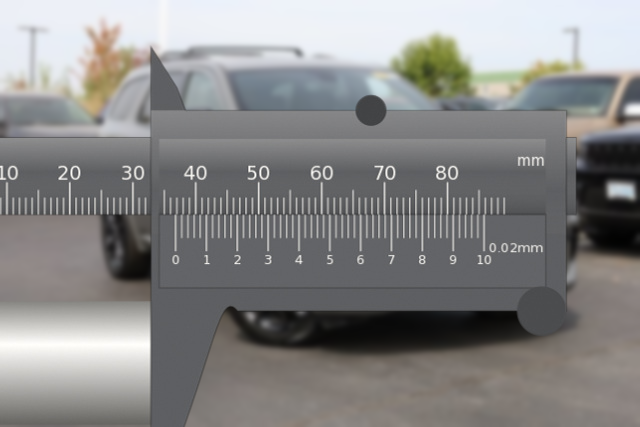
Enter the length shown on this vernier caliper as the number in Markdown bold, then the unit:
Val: **36.8** mm
